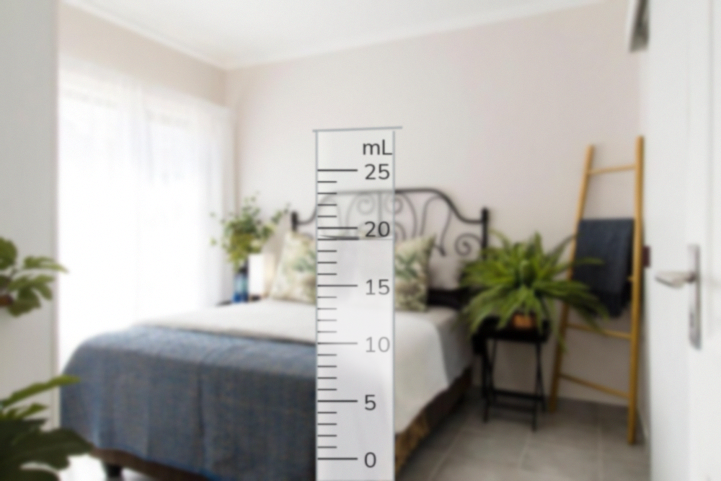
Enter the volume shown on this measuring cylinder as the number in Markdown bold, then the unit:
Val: **19** mL
